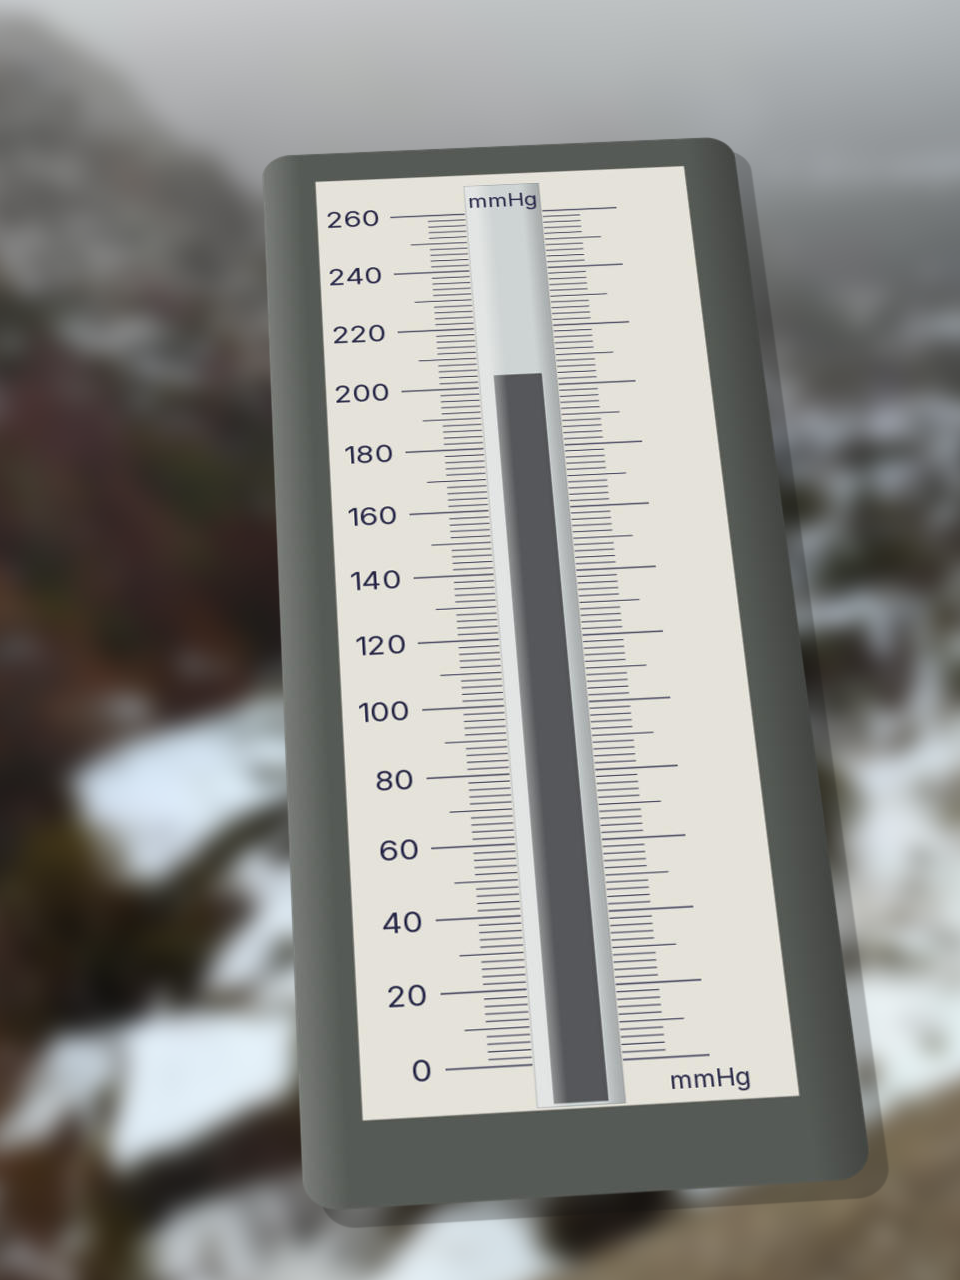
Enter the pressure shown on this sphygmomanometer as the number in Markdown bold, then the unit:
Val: **204** mmHg
